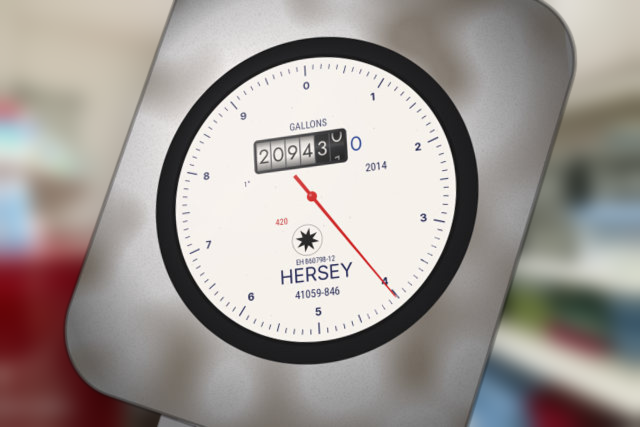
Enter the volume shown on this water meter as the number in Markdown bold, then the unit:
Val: **2094304.0** gal
